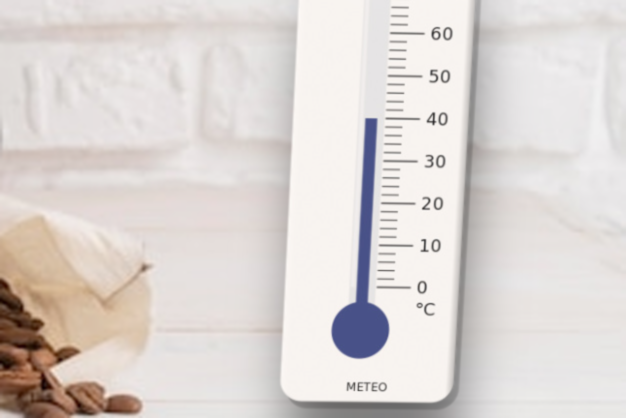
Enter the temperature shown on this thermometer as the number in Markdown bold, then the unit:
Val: **40** °C
